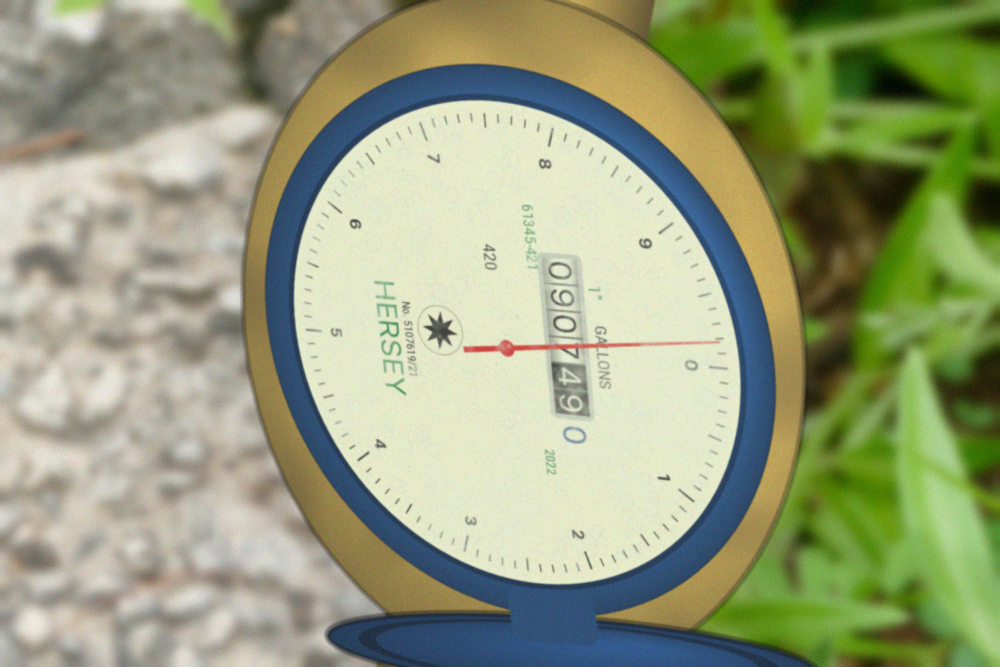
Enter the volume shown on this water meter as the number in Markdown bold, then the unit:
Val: **907489.8** gal
